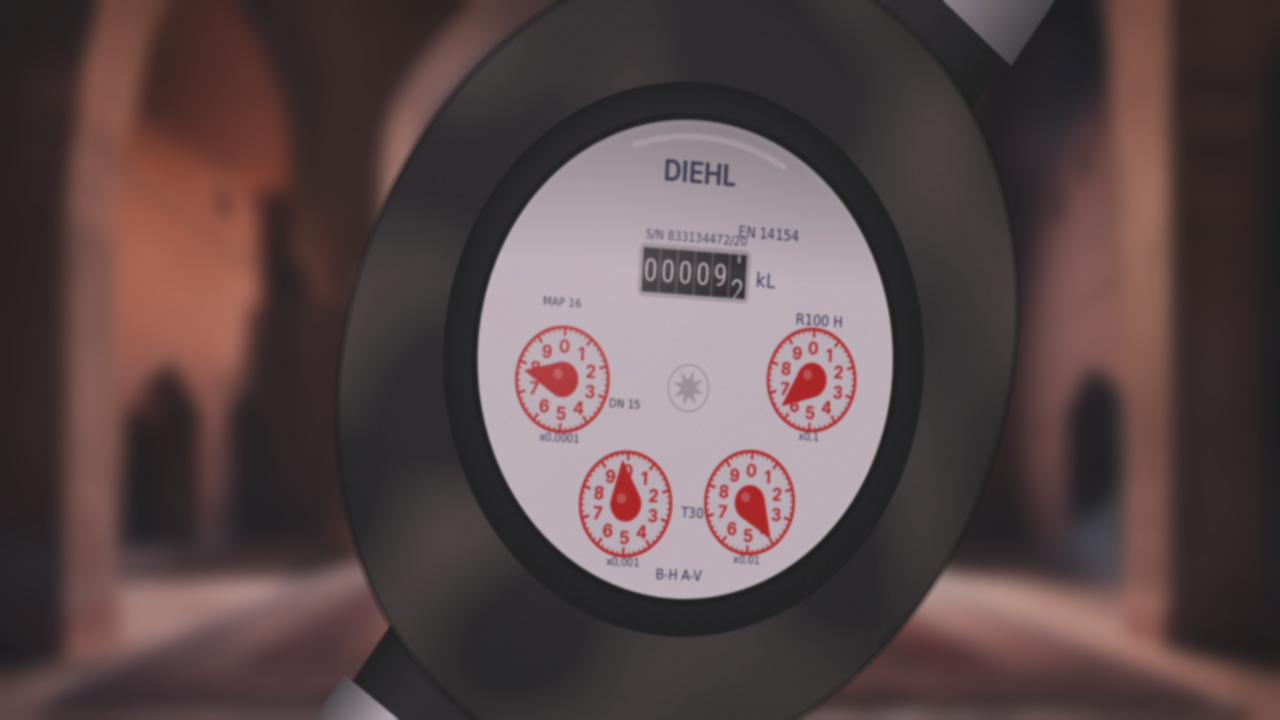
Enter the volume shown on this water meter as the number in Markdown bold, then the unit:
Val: **91.6397** kL
